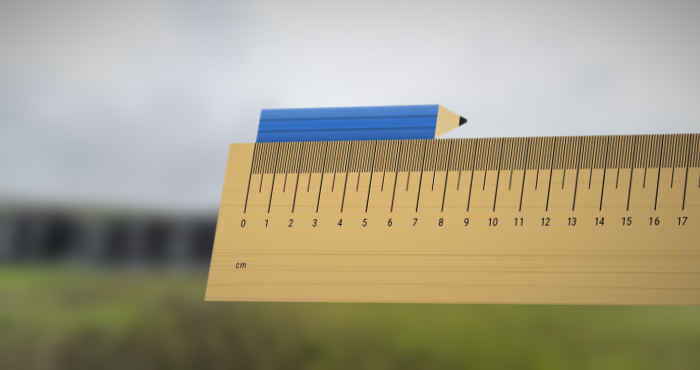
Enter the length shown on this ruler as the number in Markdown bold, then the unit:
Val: **8.5** cm
